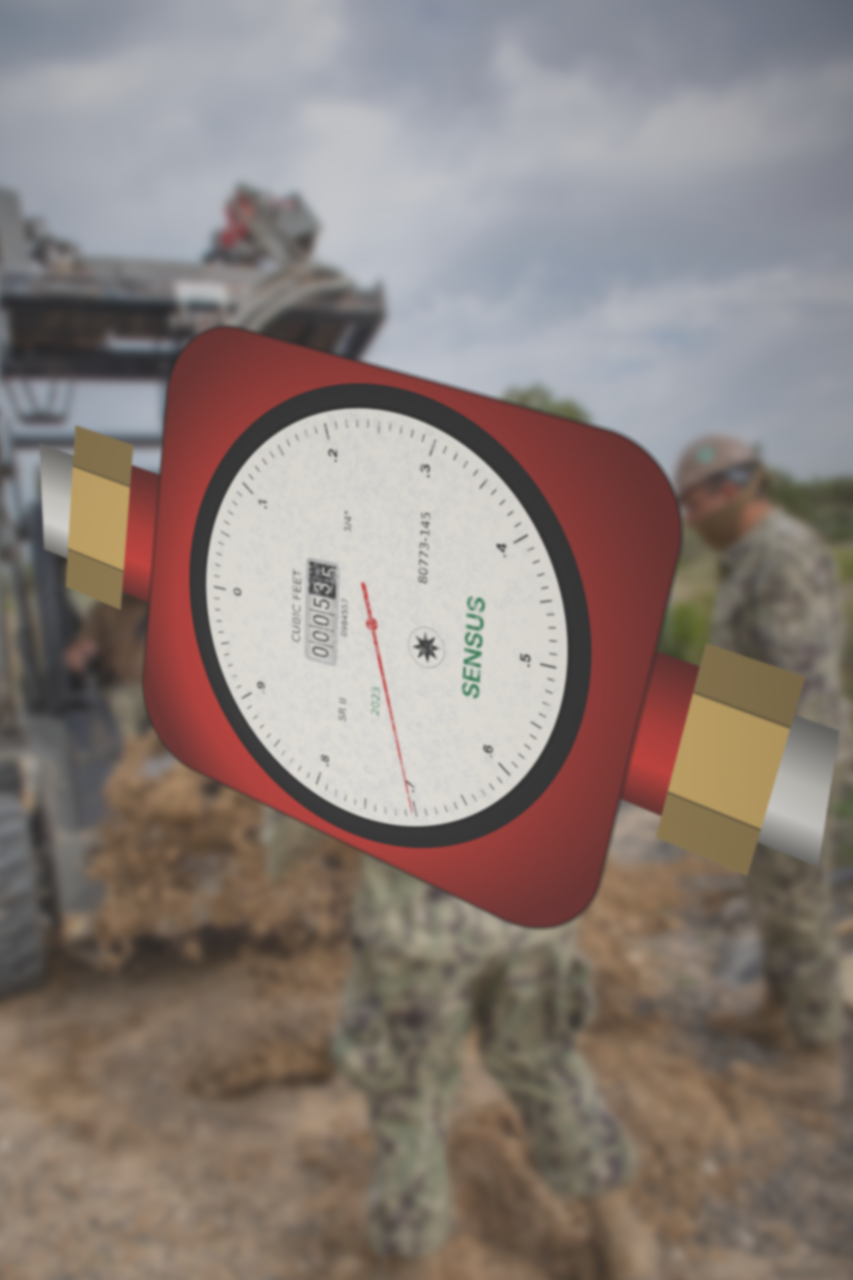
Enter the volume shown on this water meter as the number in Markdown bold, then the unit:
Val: **534.70** ft³
